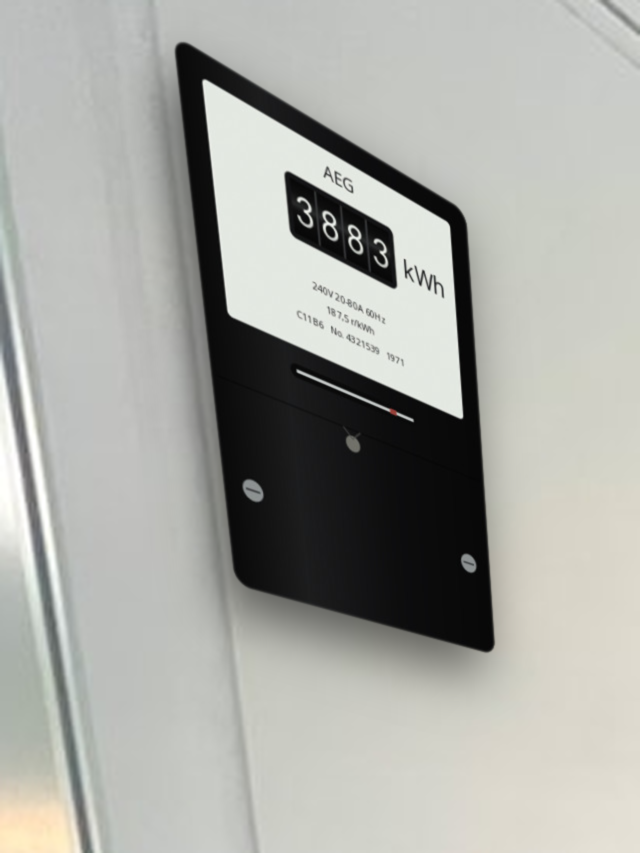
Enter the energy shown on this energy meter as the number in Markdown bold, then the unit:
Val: **3883** kWh
